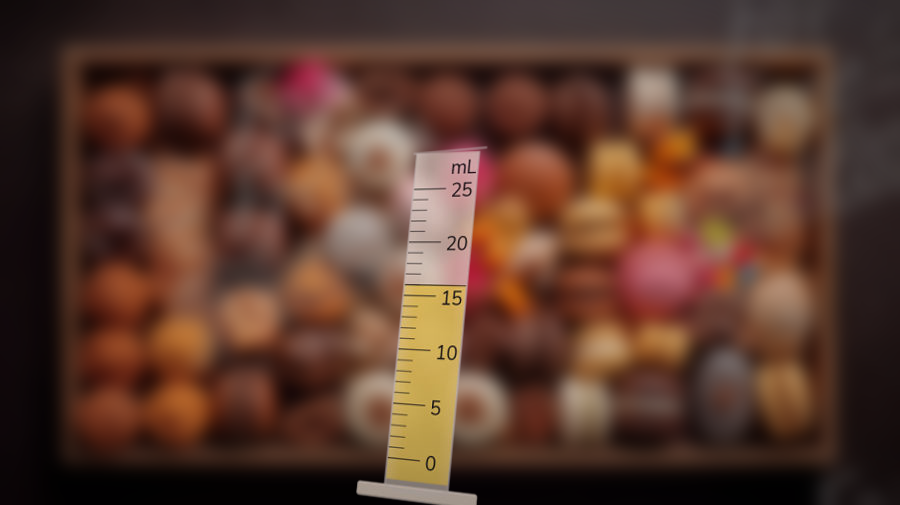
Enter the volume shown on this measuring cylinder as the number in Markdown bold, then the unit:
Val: **16** mL
